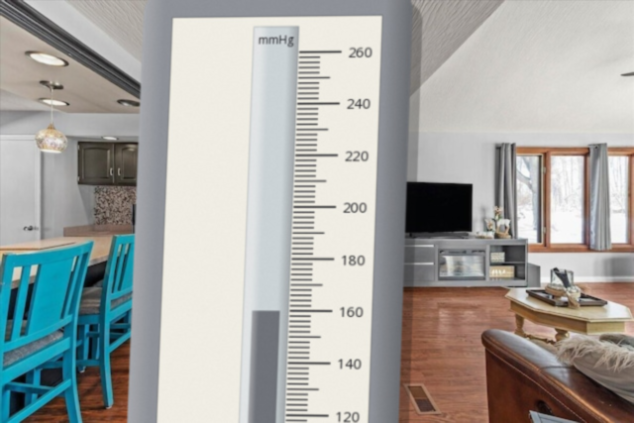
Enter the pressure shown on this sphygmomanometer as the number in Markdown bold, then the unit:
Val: **160** mmHg
